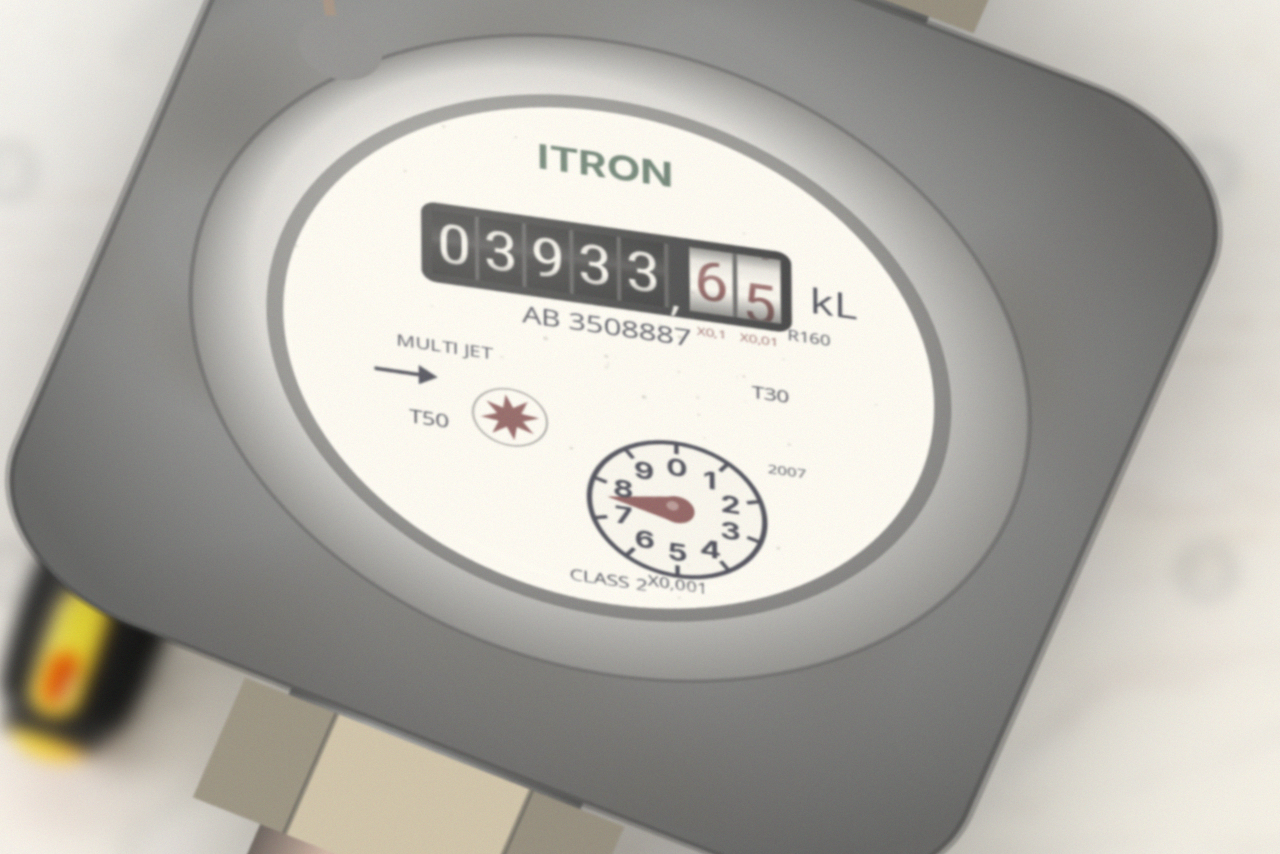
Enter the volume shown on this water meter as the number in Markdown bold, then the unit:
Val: **3933.647** kL
